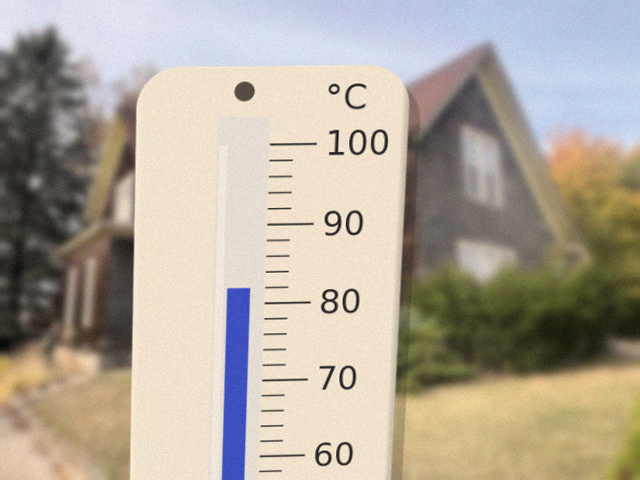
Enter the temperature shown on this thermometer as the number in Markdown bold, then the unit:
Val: **82** °C
